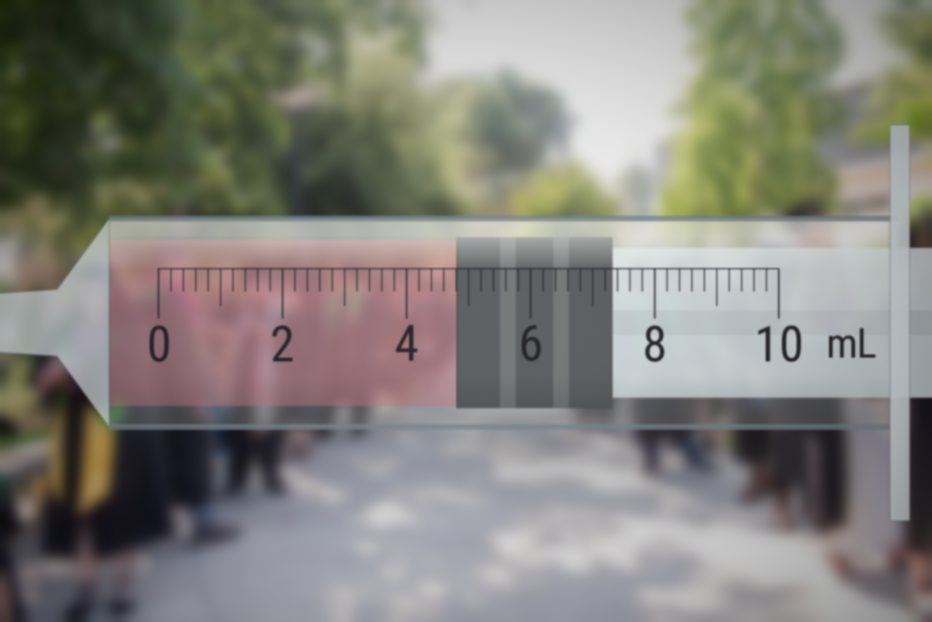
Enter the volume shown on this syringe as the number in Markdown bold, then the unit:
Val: **4.8** mL
